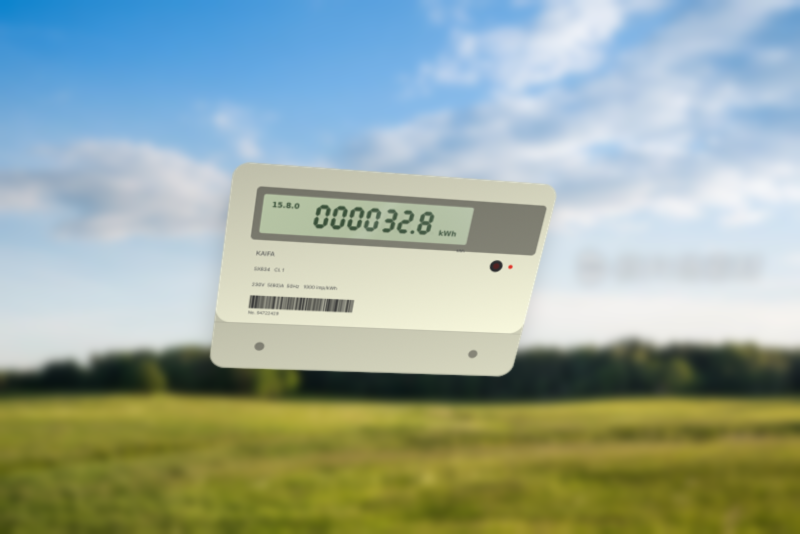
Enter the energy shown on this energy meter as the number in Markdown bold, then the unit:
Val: **32.8** kWh
